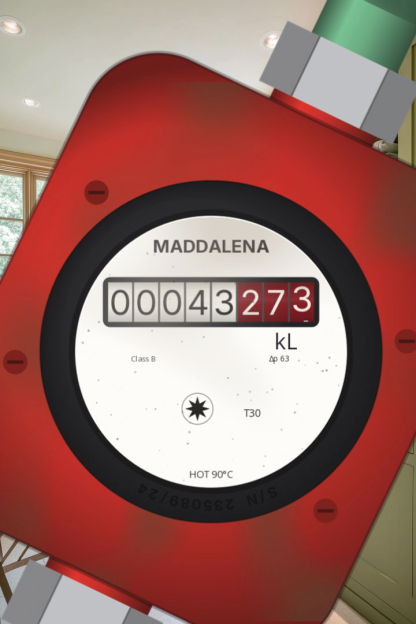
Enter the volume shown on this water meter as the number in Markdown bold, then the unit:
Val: **43.273** kL
